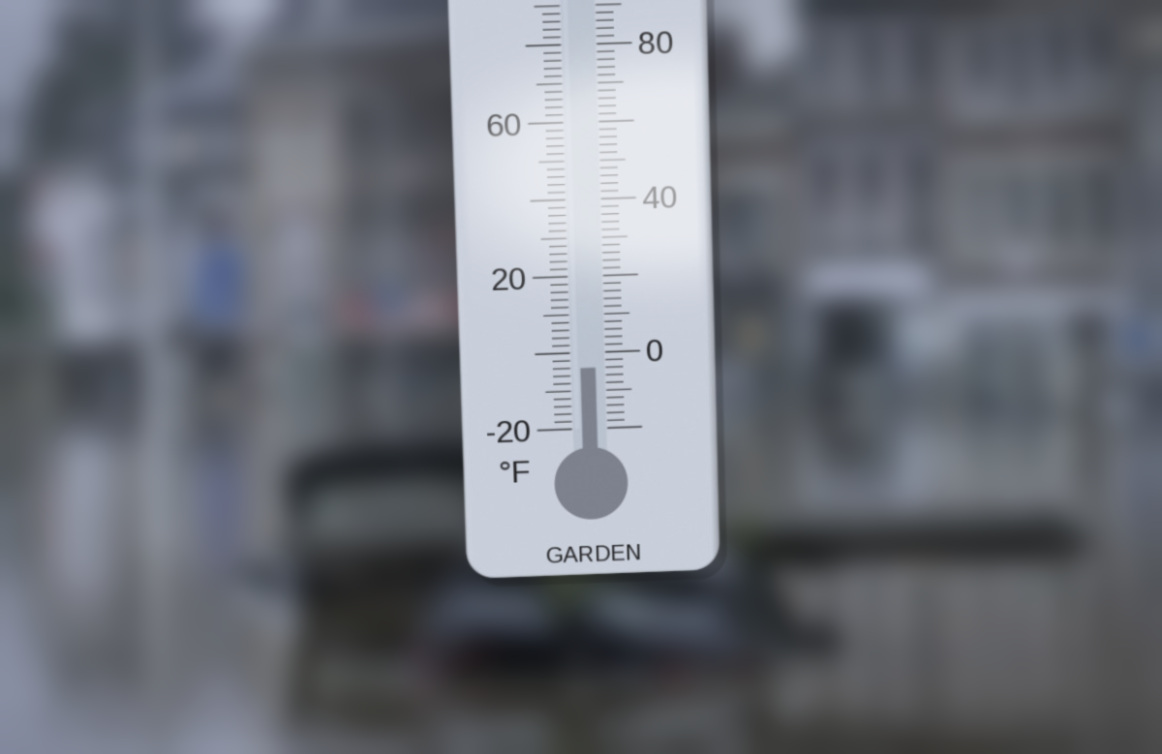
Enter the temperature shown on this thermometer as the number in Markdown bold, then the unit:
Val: **-4** °F
